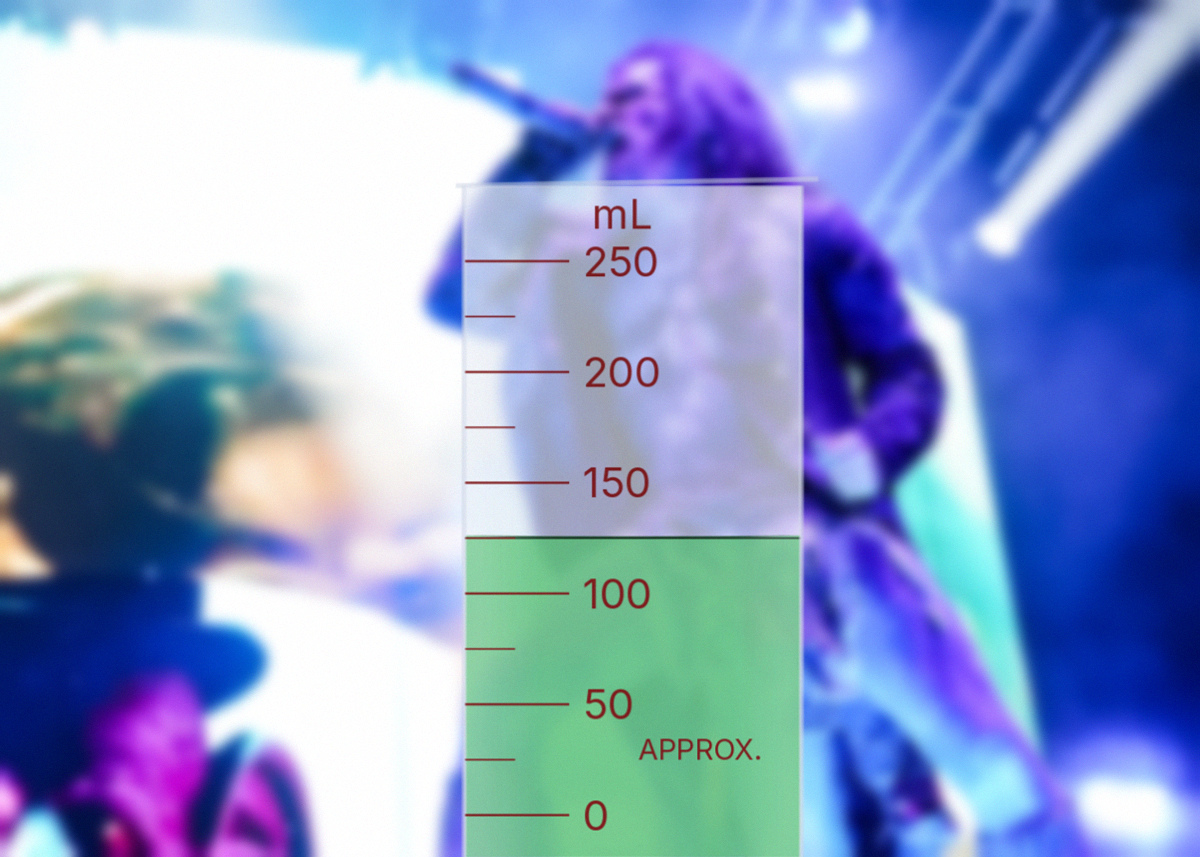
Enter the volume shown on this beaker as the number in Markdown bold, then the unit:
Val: **125** mL
